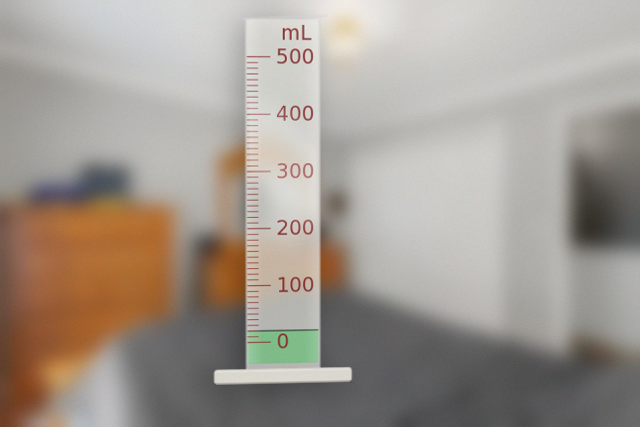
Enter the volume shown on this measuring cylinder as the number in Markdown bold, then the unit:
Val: **20** mL
